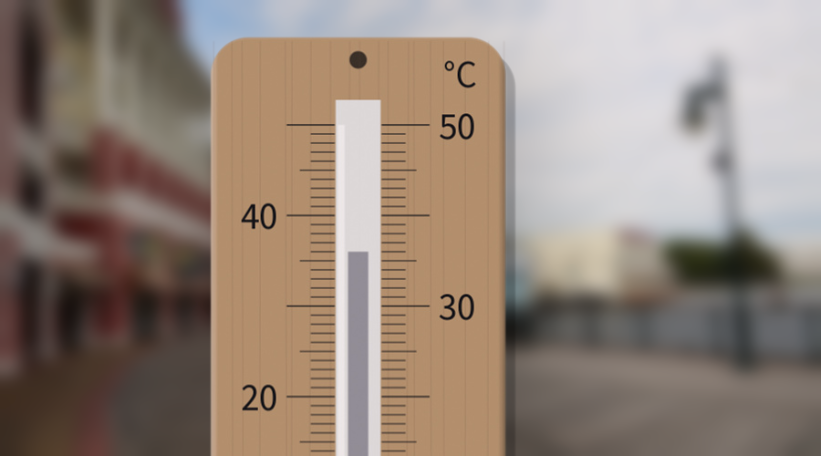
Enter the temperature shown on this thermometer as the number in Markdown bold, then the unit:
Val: **36** °C
